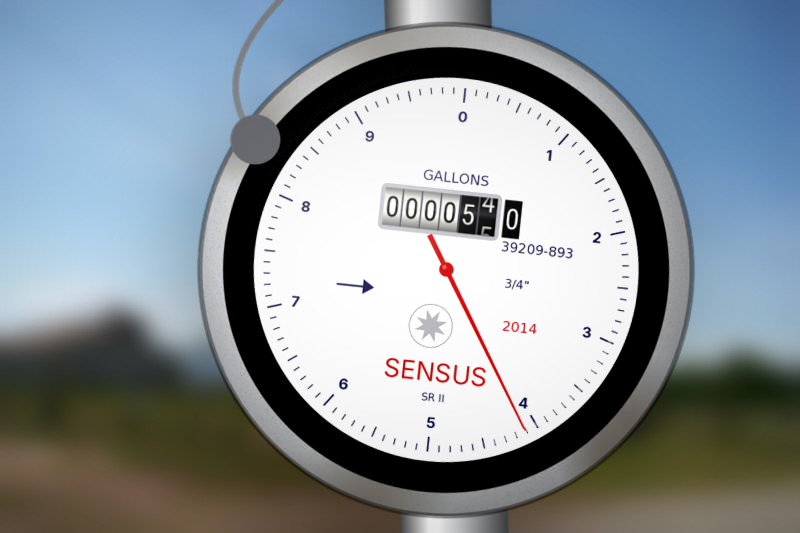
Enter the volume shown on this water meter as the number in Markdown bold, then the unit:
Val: **544.1** gal
